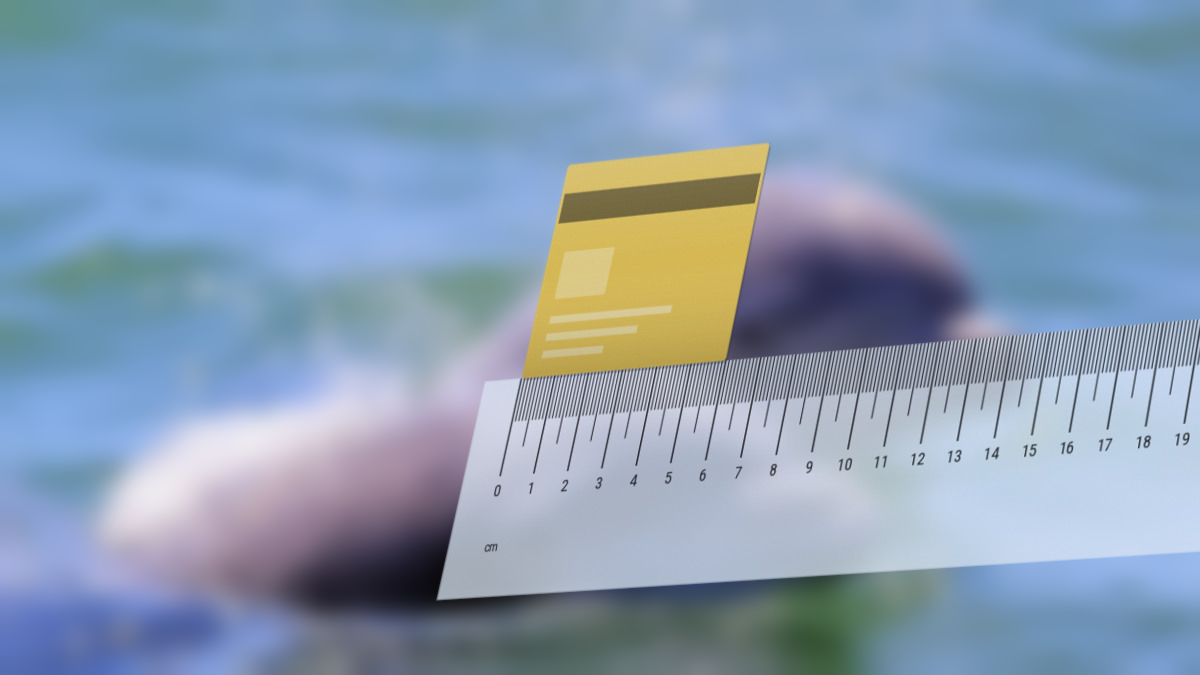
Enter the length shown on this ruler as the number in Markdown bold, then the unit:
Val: **6** cm
